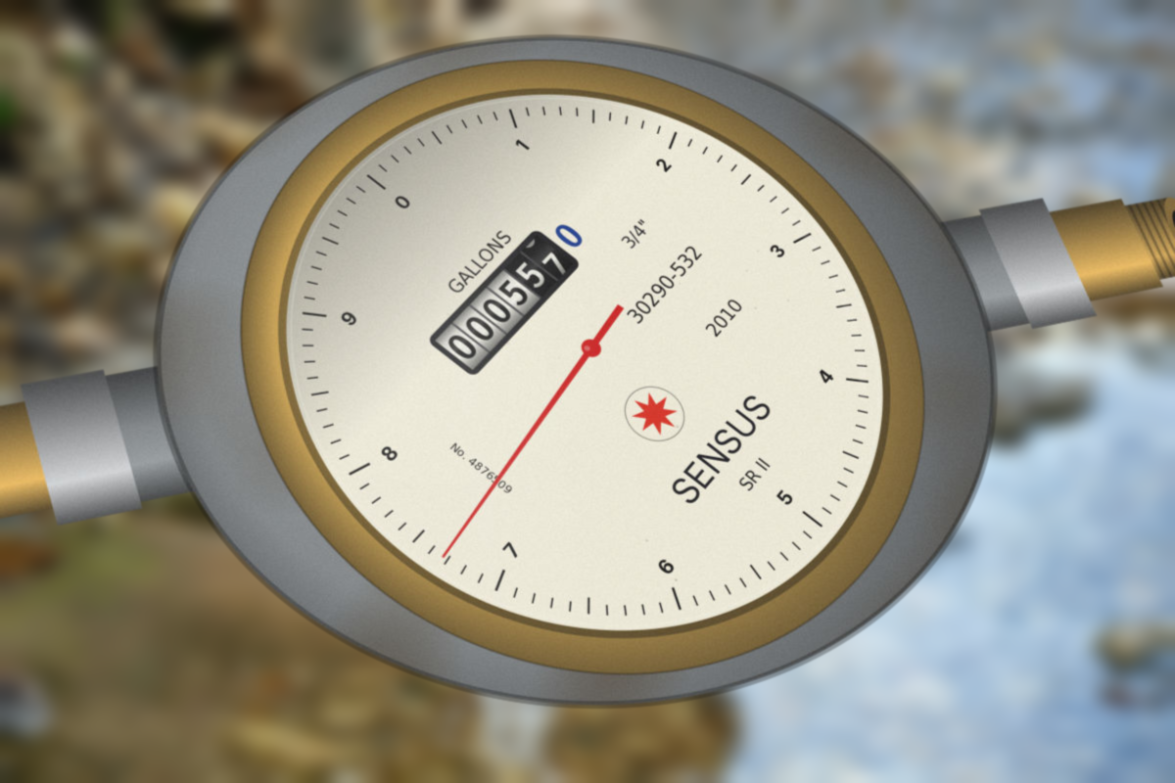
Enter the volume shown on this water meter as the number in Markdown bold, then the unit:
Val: **5567.3** gal
